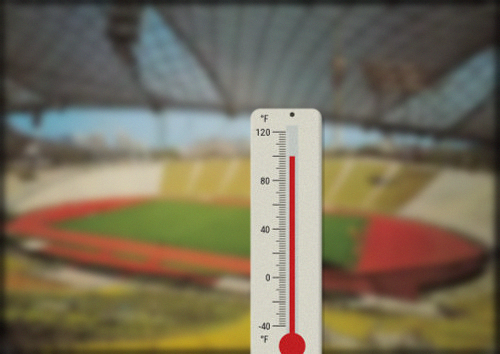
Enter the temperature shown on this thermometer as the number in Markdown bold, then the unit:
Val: **100** °F
